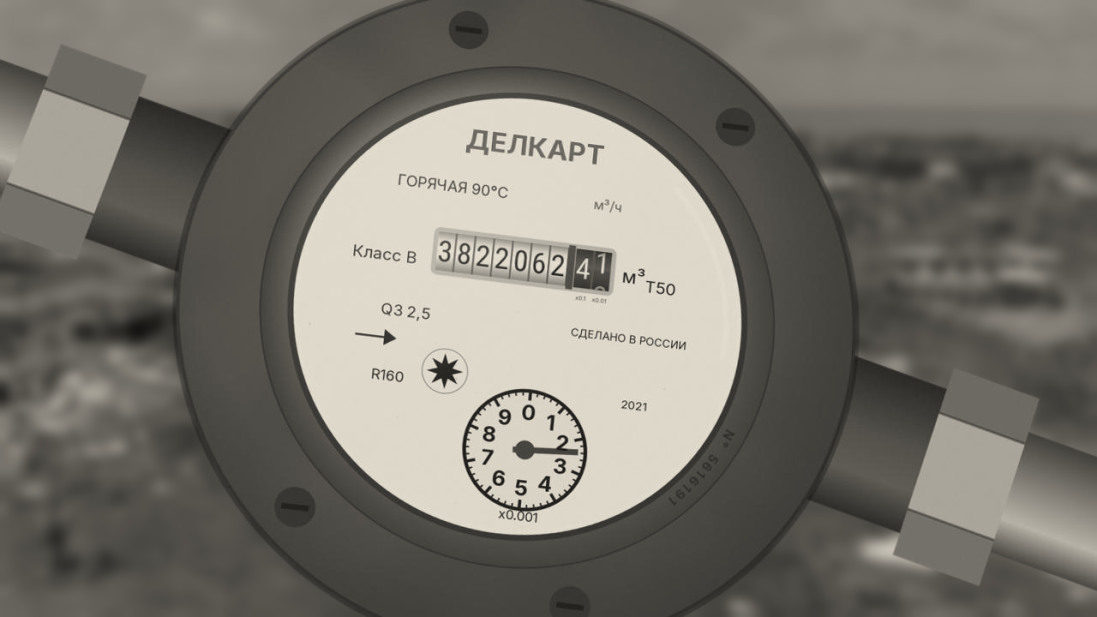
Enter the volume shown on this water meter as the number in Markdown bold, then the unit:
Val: **3822062.412** m³
